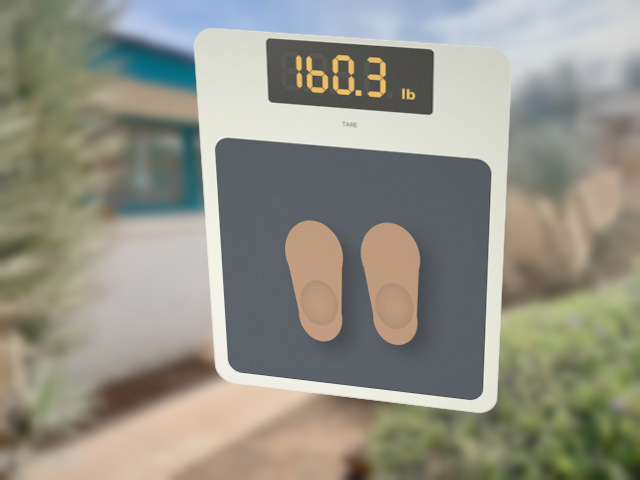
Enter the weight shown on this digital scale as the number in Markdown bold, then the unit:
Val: **160.3** lb
